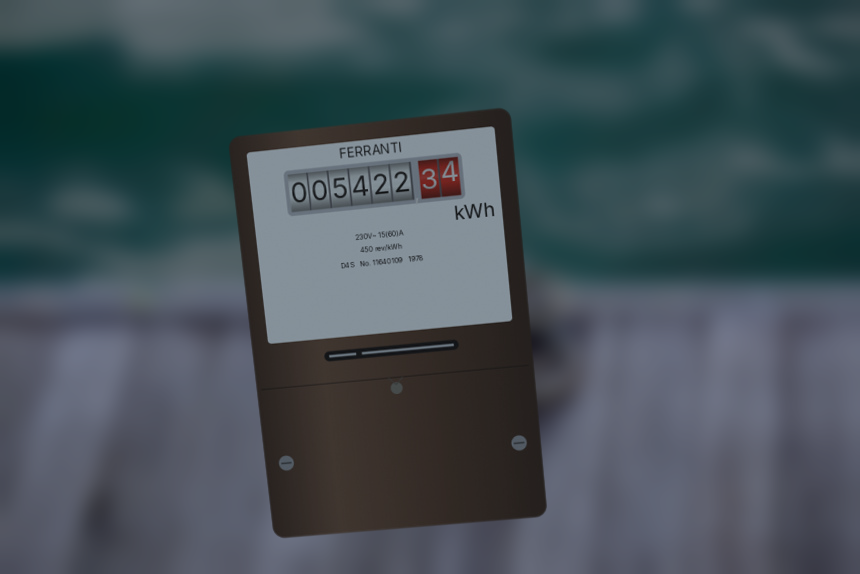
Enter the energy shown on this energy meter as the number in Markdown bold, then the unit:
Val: **5422.34** kWh
